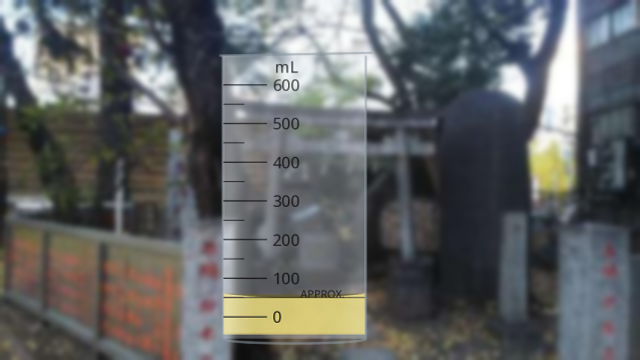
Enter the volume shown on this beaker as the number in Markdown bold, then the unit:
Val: **50** mL
